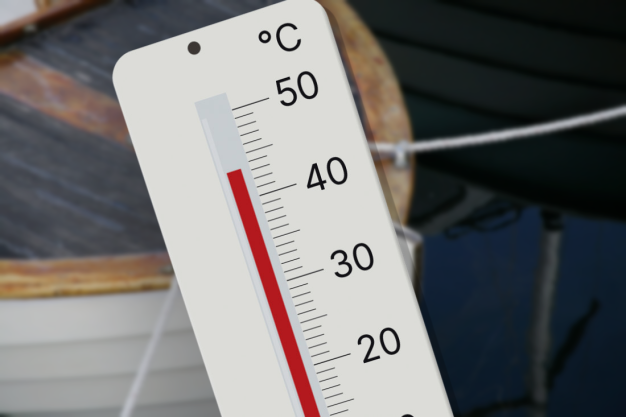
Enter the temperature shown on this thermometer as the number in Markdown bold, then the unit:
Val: **43.5** °C
